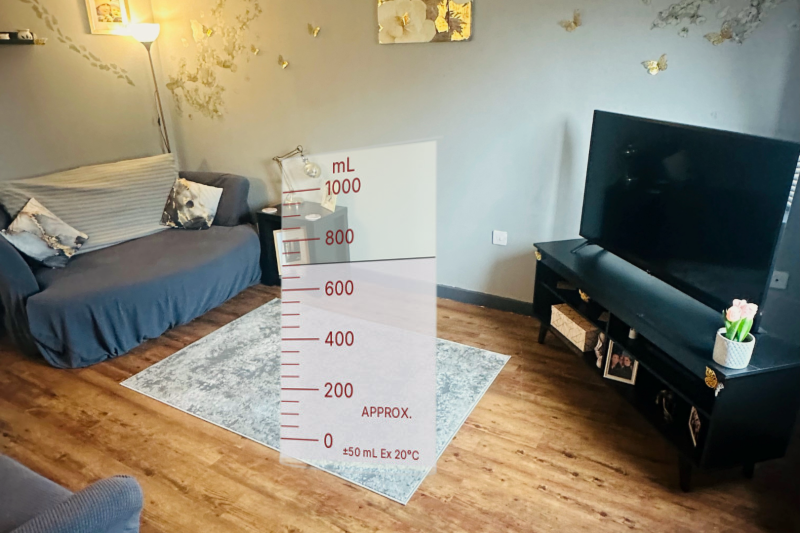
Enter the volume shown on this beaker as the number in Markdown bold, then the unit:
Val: **700** mL
